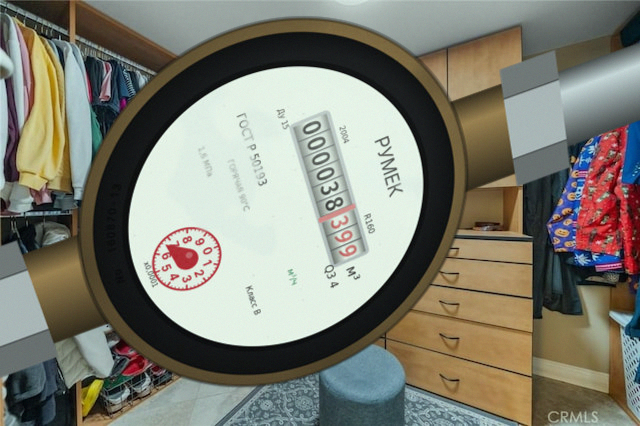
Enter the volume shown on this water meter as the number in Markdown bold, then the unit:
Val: **38.3996** m³
